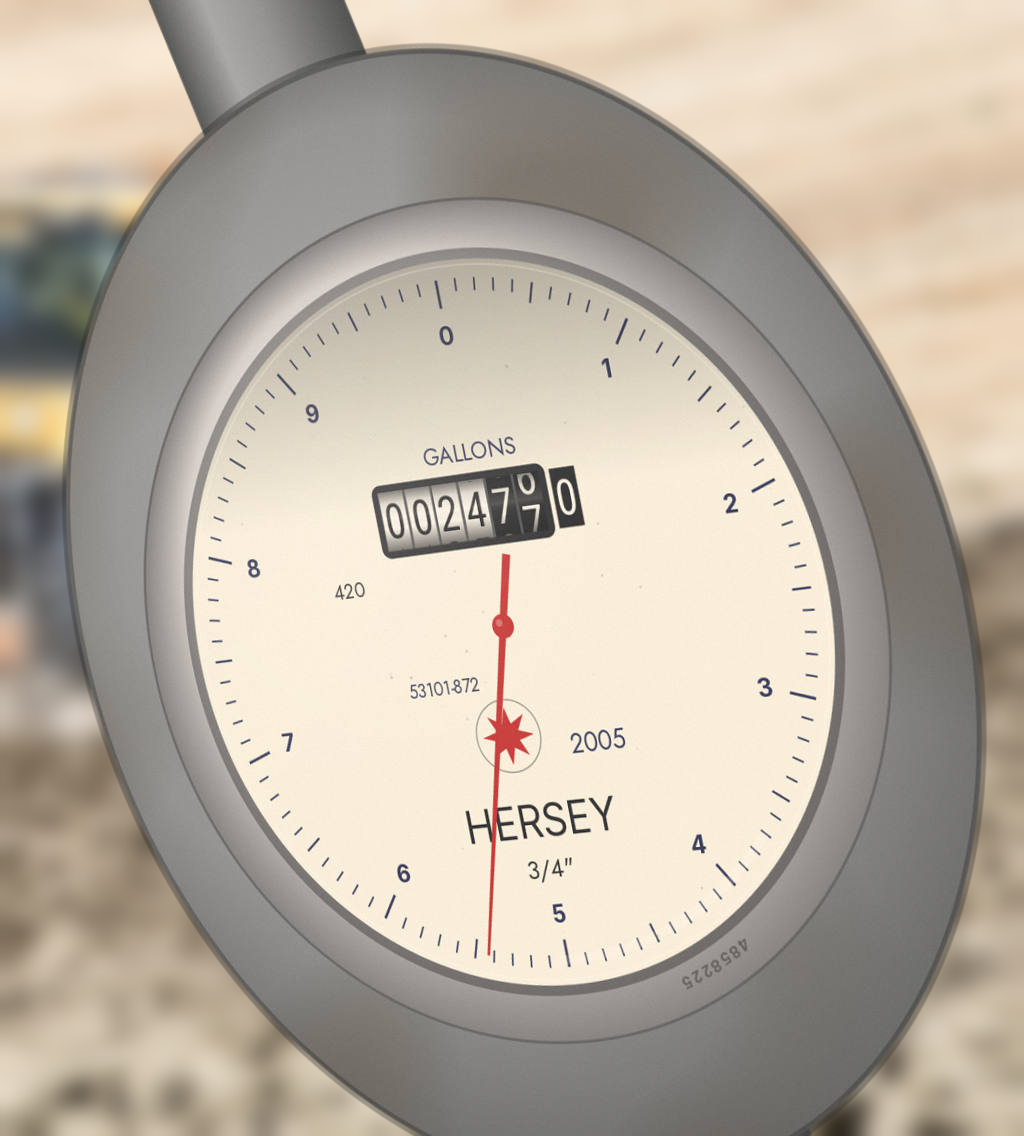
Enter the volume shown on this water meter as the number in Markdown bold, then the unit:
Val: **24765.4** gal
